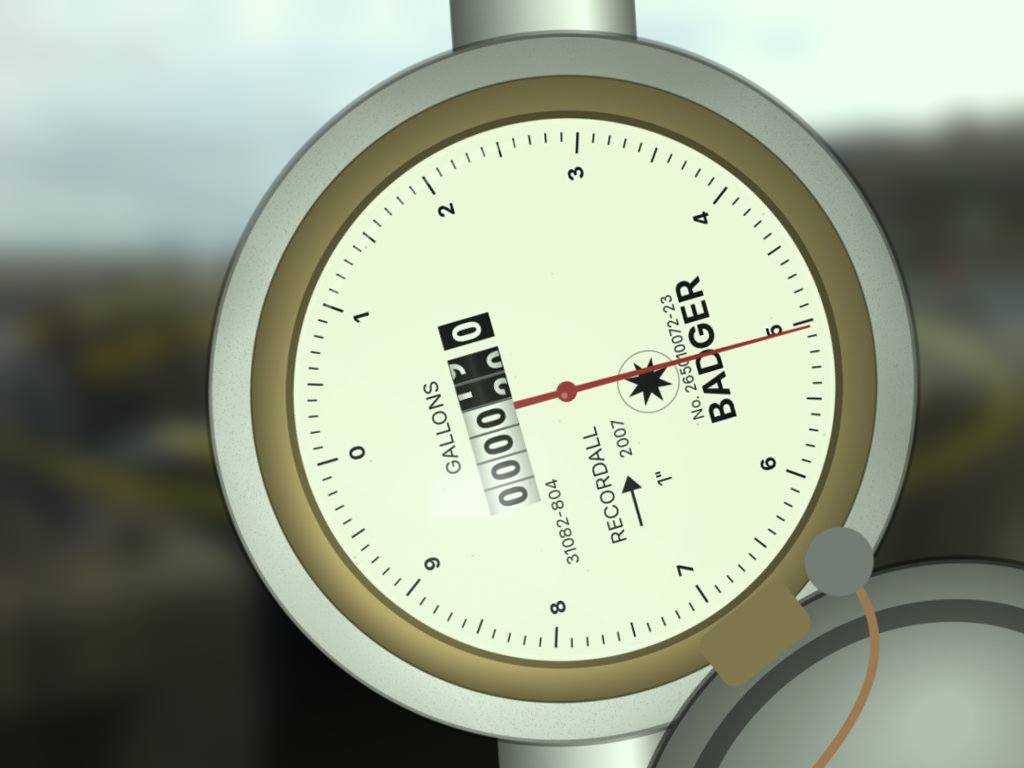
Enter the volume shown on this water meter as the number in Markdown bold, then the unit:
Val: **195.0** gal
